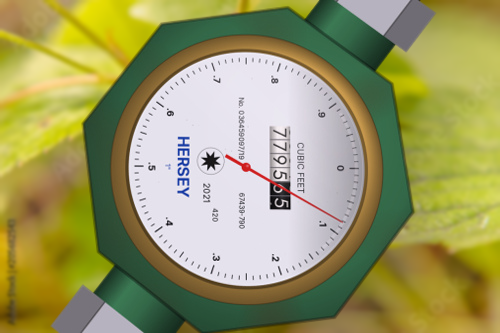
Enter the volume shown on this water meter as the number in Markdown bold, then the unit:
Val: **779565.08** ft³
